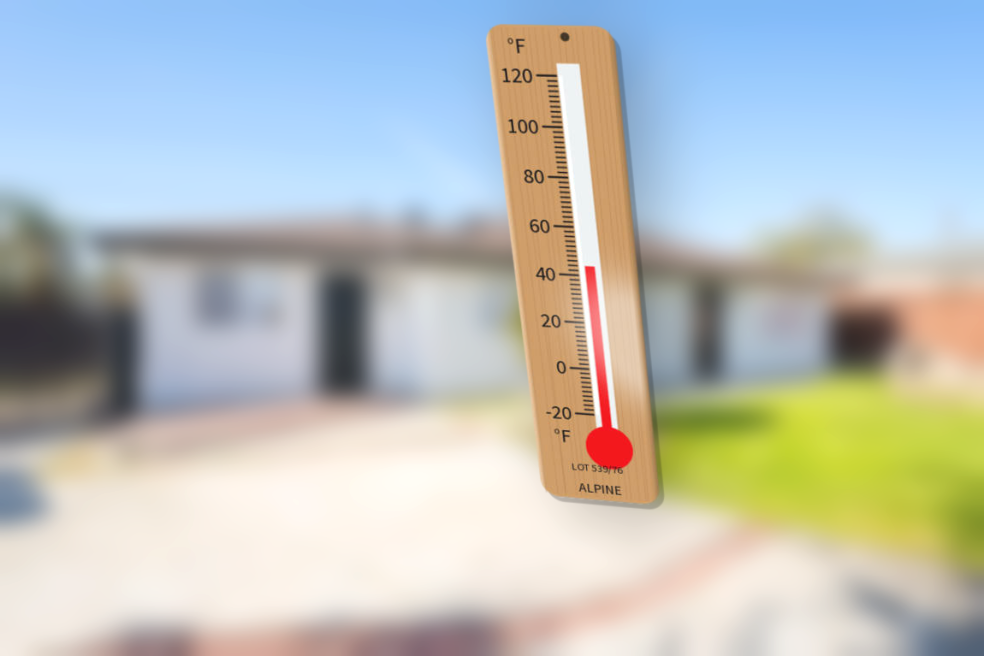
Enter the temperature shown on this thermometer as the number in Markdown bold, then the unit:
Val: **44** °F
